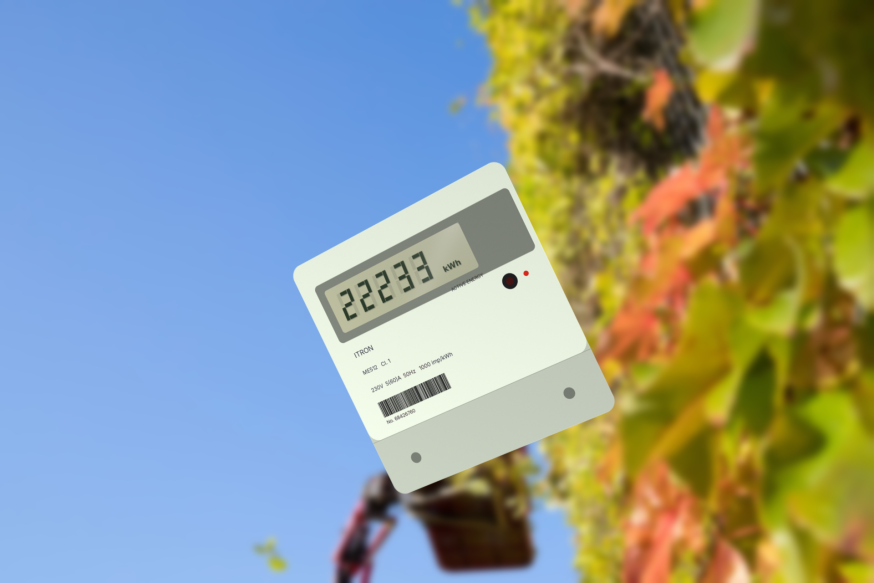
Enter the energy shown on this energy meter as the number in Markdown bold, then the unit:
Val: **22233** kWh
